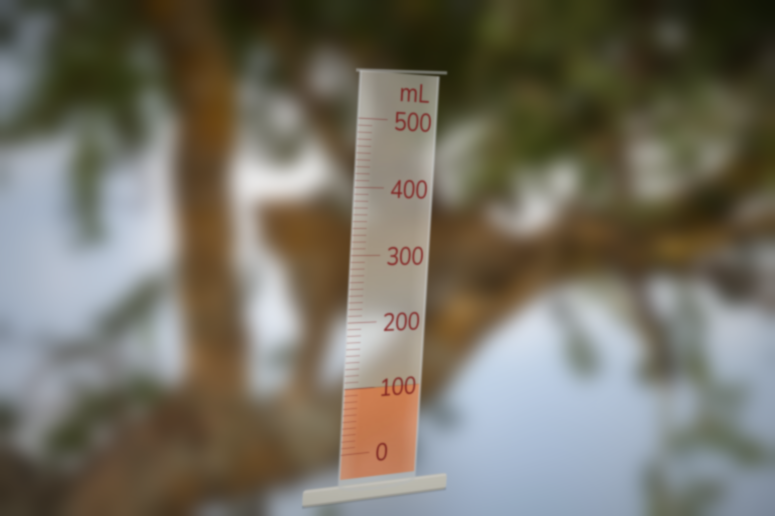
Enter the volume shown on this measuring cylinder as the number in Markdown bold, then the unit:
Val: **100** mL
